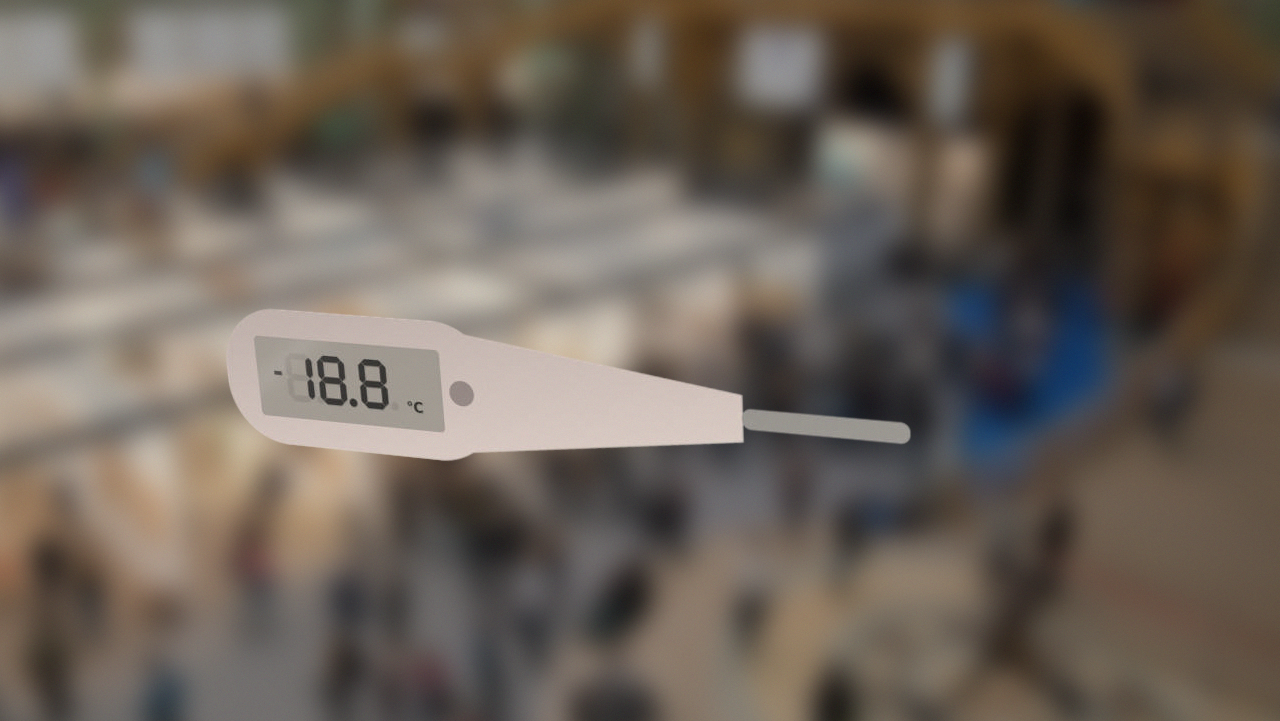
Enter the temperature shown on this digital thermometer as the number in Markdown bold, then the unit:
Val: **-18.8** °C
